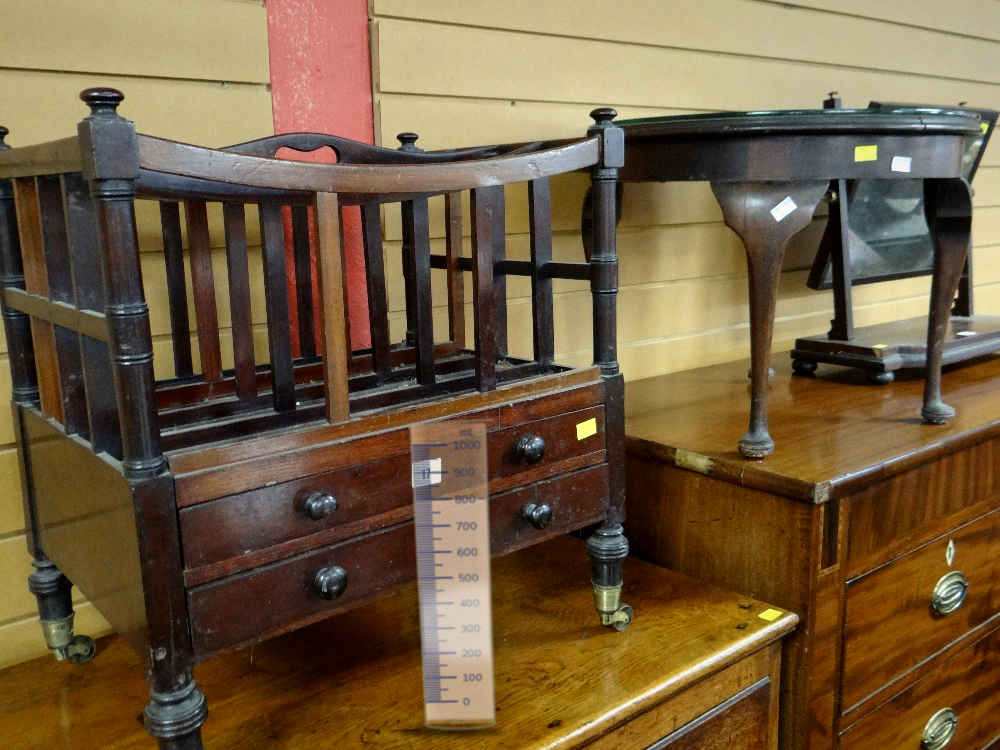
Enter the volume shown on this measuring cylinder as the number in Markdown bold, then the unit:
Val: **800** mL
